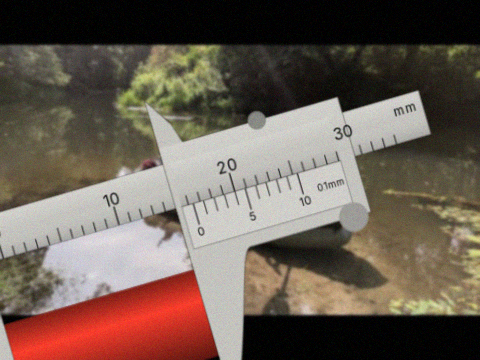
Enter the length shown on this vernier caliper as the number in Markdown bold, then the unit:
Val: **16.4** mm
